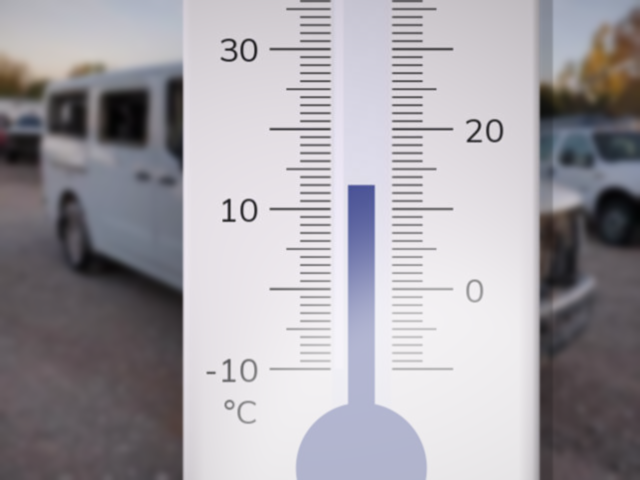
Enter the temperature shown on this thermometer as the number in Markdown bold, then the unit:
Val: **13** °C
